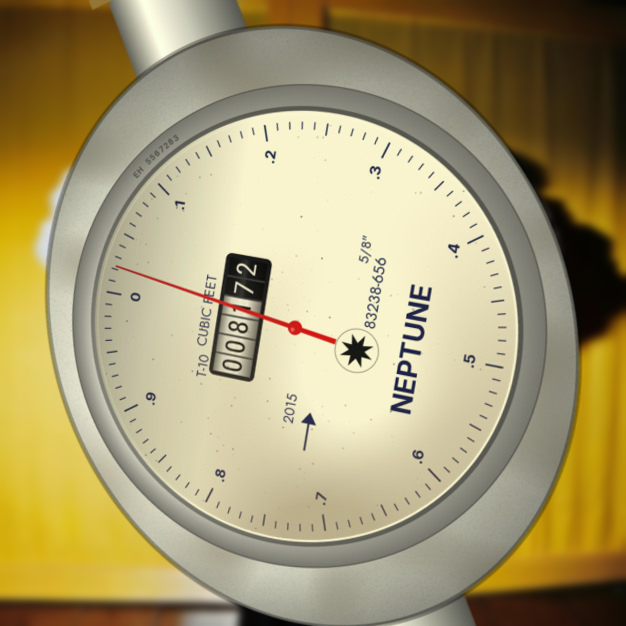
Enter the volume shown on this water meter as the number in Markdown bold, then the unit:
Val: **8172.02** ft³
